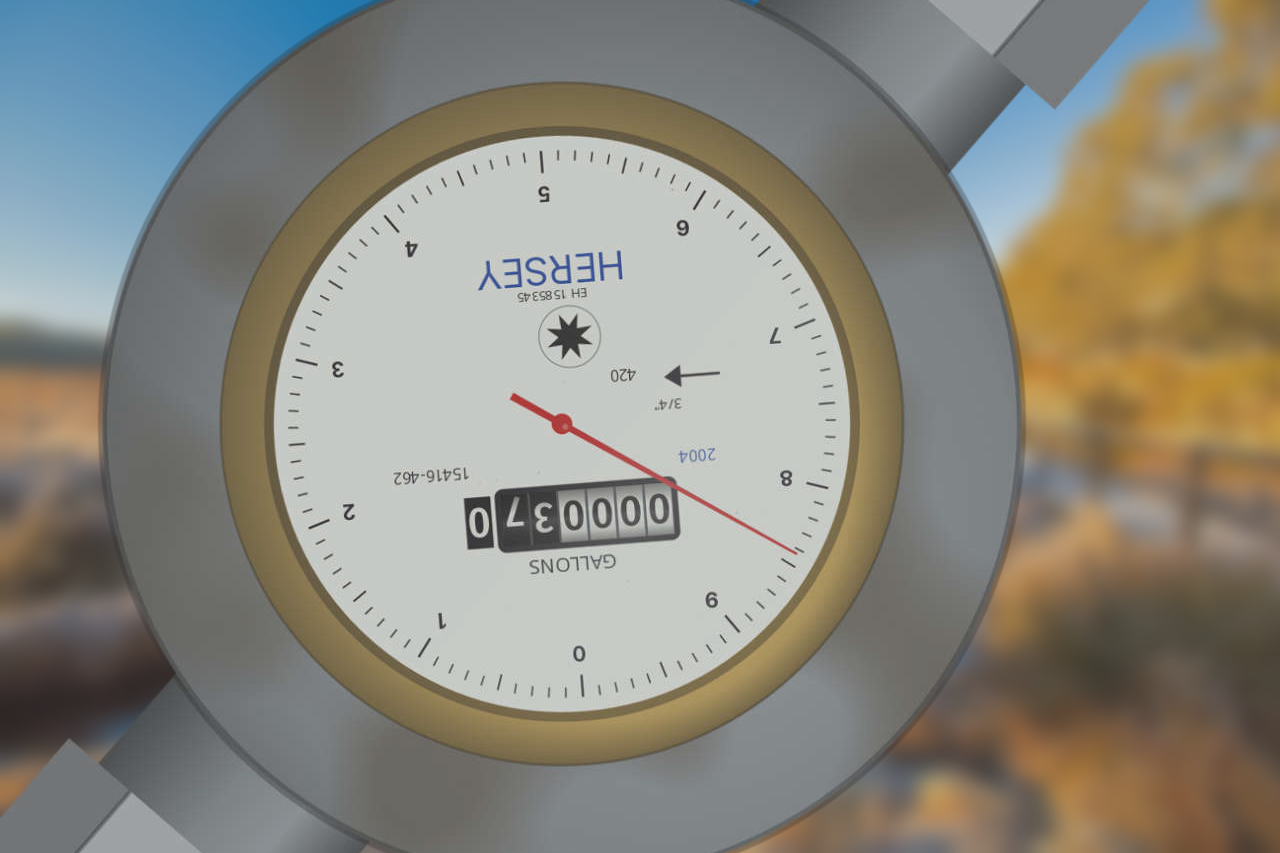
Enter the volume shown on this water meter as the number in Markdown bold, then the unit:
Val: **368.4** gal
